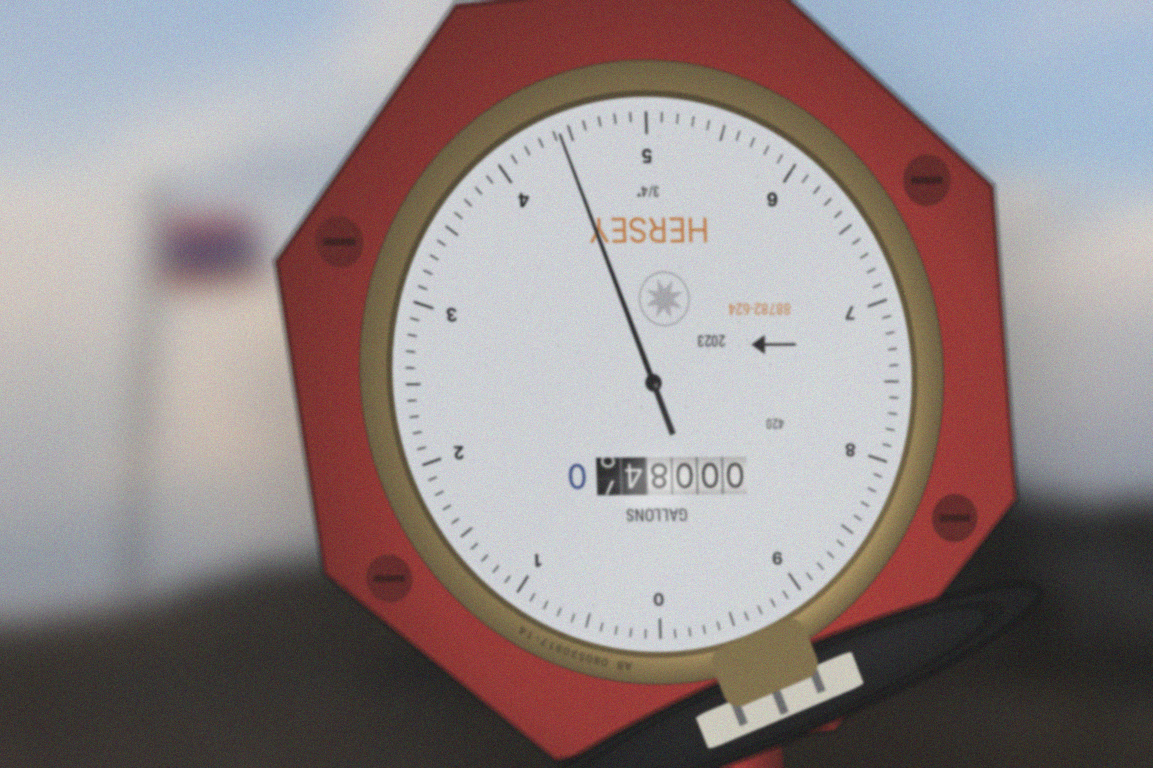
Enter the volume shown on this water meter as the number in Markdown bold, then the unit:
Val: **8474.4** gal
